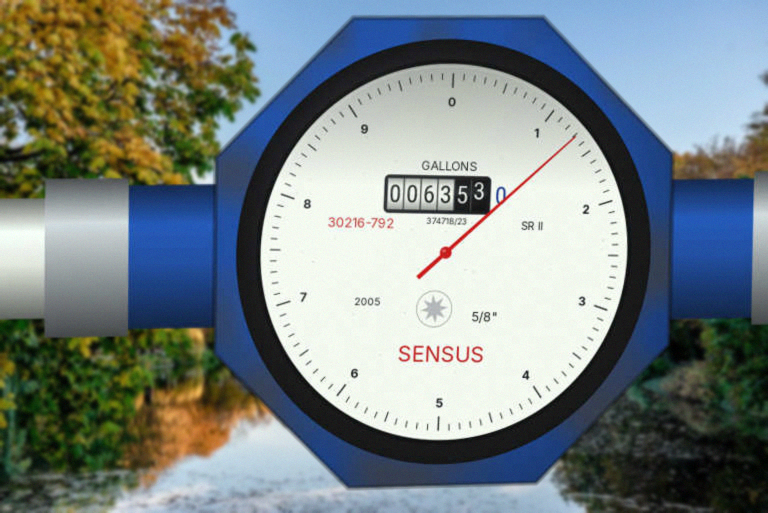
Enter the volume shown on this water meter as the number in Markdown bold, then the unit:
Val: **63531.3** gal
